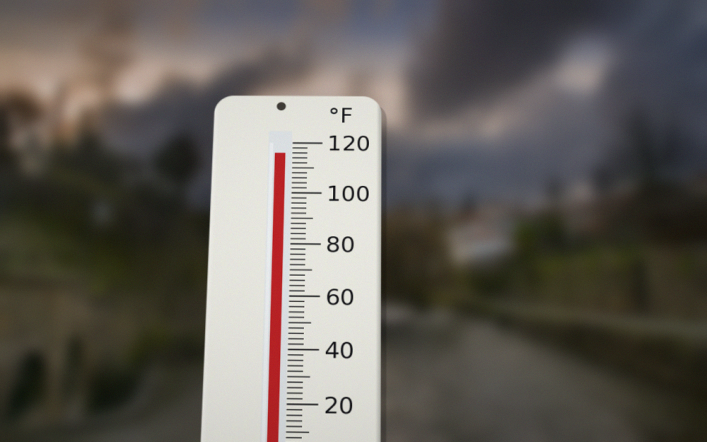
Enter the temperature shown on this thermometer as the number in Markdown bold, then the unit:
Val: **116** °F
